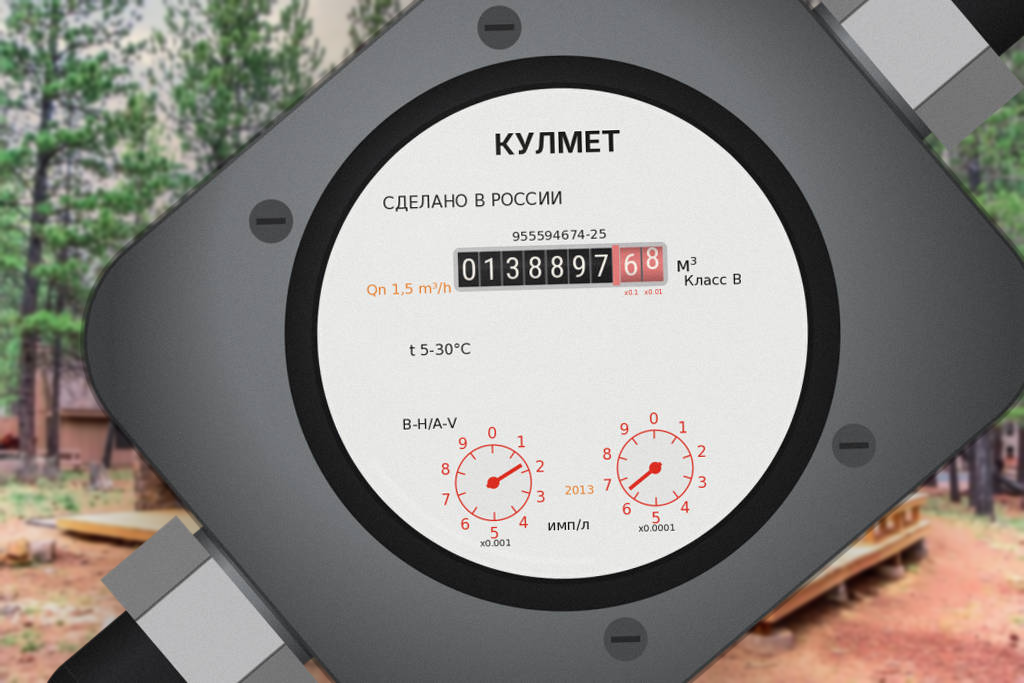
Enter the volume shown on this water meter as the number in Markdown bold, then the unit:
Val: **138897.6816** m³
